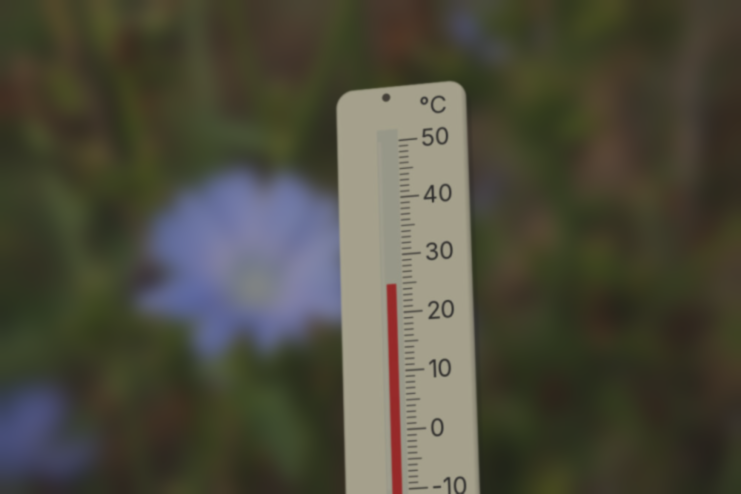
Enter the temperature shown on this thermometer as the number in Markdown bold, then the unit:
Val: **25** °C
